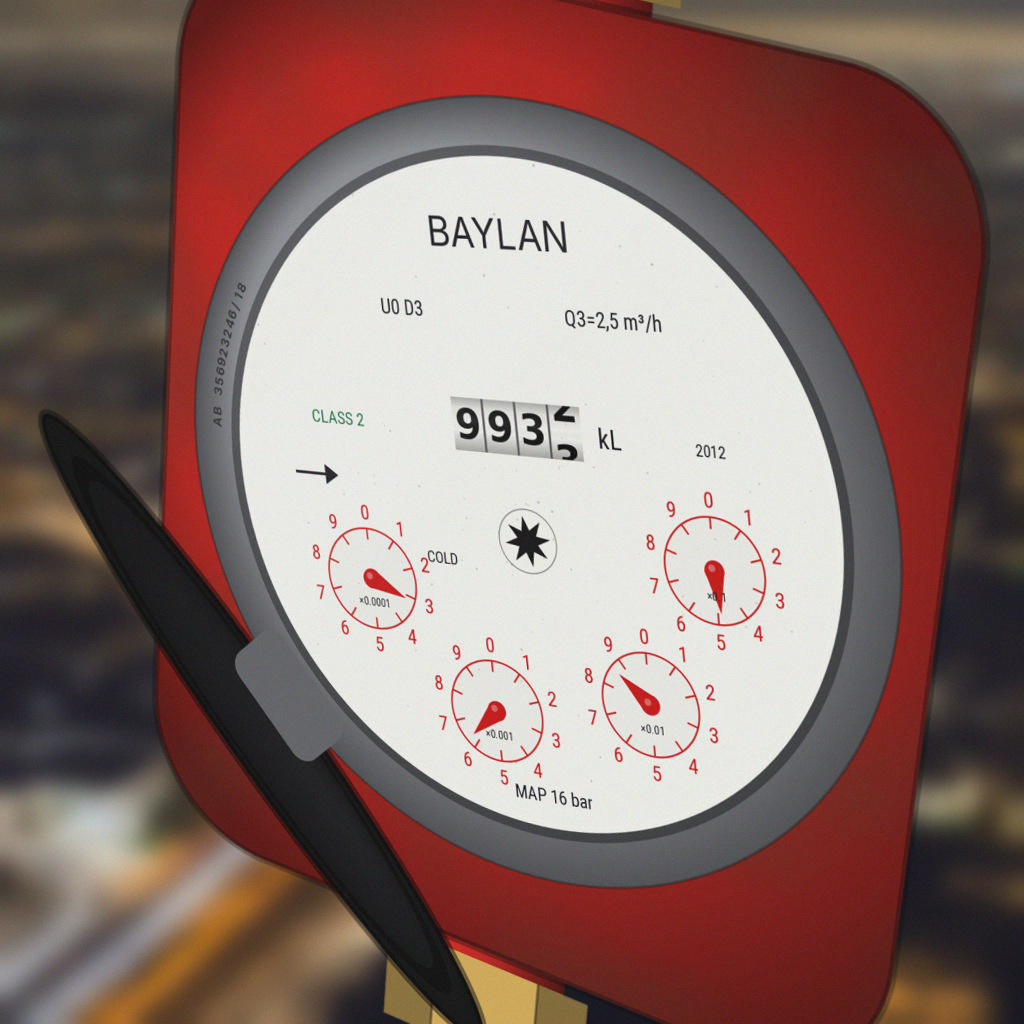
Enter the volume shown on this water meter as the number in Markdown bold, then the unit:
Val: **9932.4863** kL
